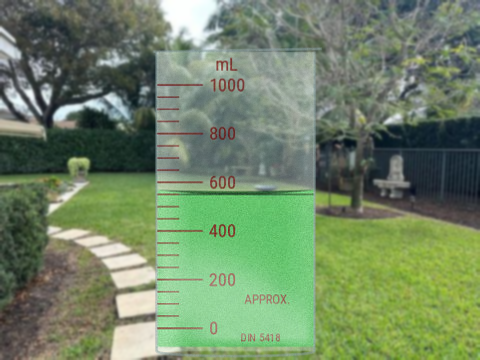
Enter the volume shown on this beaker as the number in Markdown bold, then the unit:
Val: **550** mL
